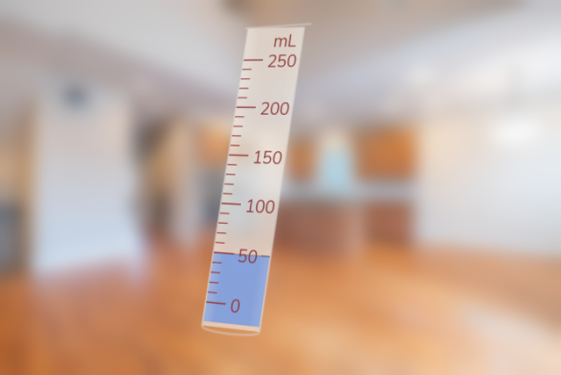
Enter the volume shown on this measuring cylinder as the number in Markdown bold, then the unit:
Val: **50** mL
